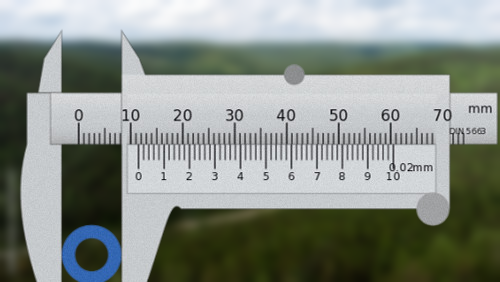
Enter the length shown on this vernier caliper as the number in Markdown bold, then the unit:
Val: **11.5** mm
